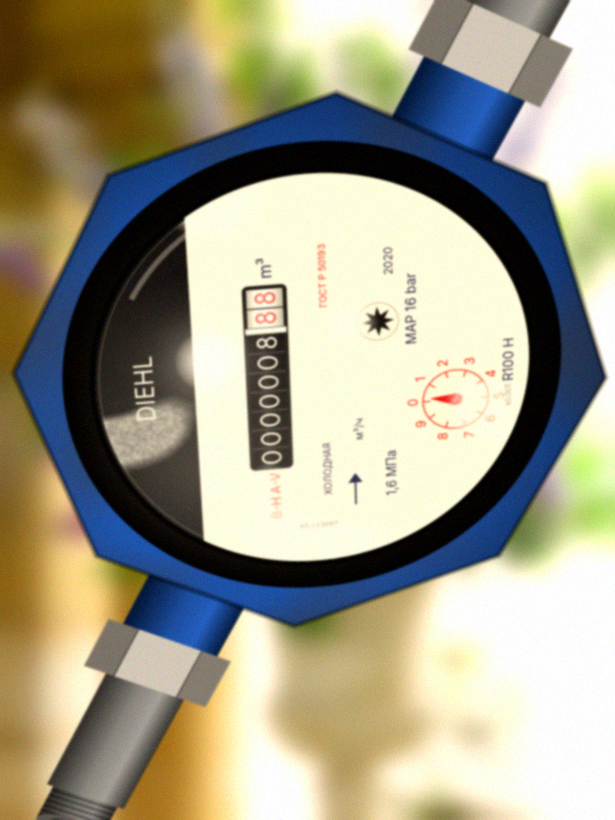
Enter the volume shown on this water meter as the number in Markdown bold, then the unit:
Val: **8.880** m³
